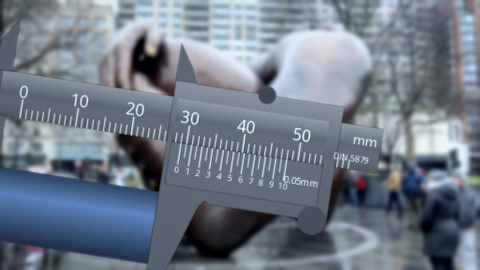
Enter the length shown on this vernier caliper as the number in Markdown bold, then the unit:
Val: **29.0** mm
